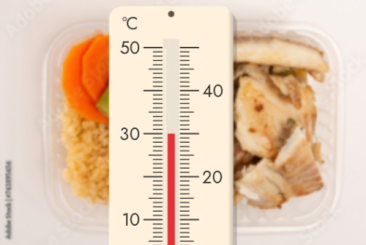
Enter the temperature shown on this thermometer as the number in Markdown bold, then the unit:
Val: **30** °C
